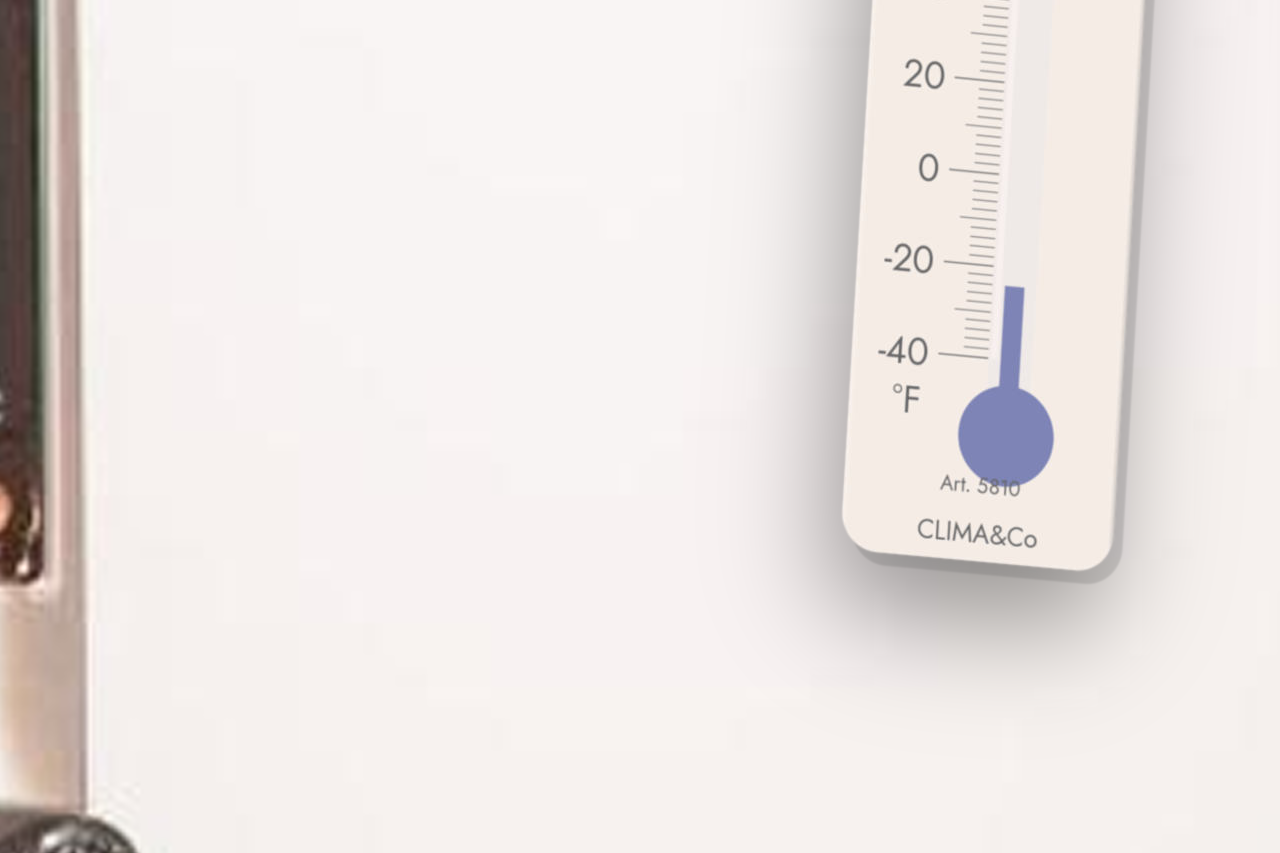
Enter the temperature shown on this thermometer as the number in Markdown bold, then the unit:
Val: **-24** °F
